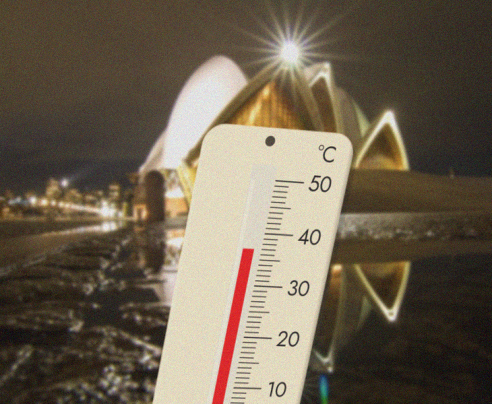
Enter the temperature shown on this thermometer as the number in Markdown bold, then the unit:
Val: **37** °C
